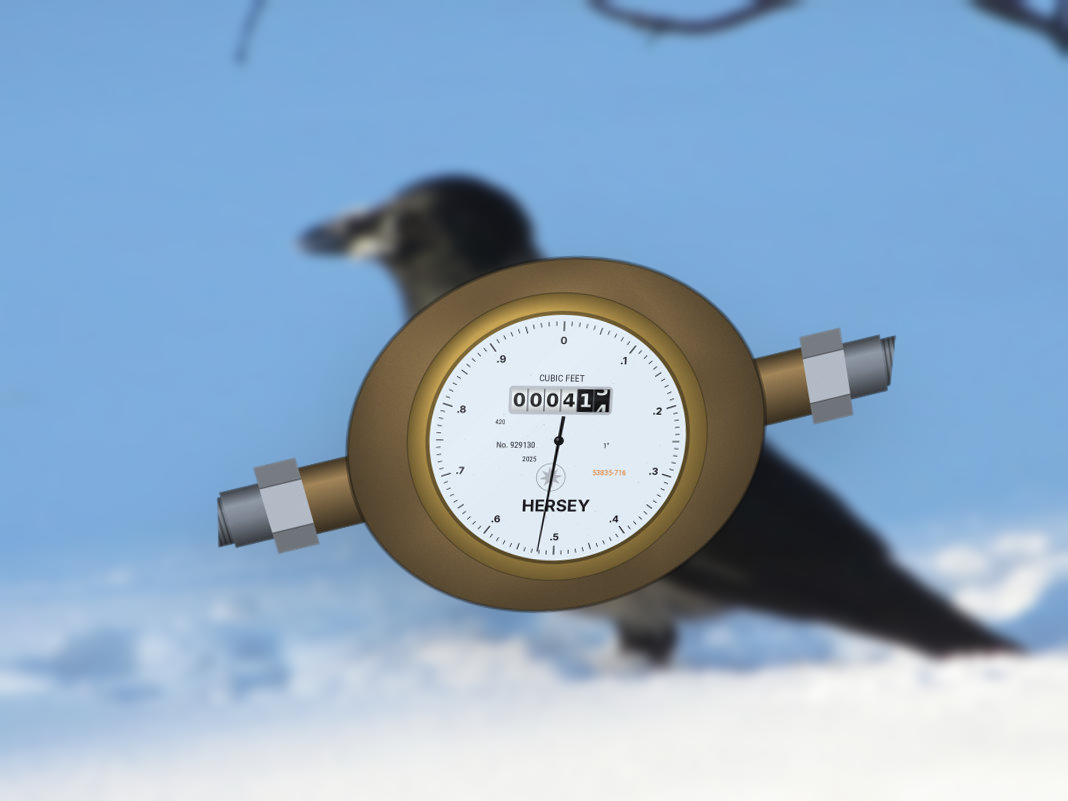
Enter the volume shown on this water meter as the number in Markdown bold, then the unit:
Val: **413.52** ft³
